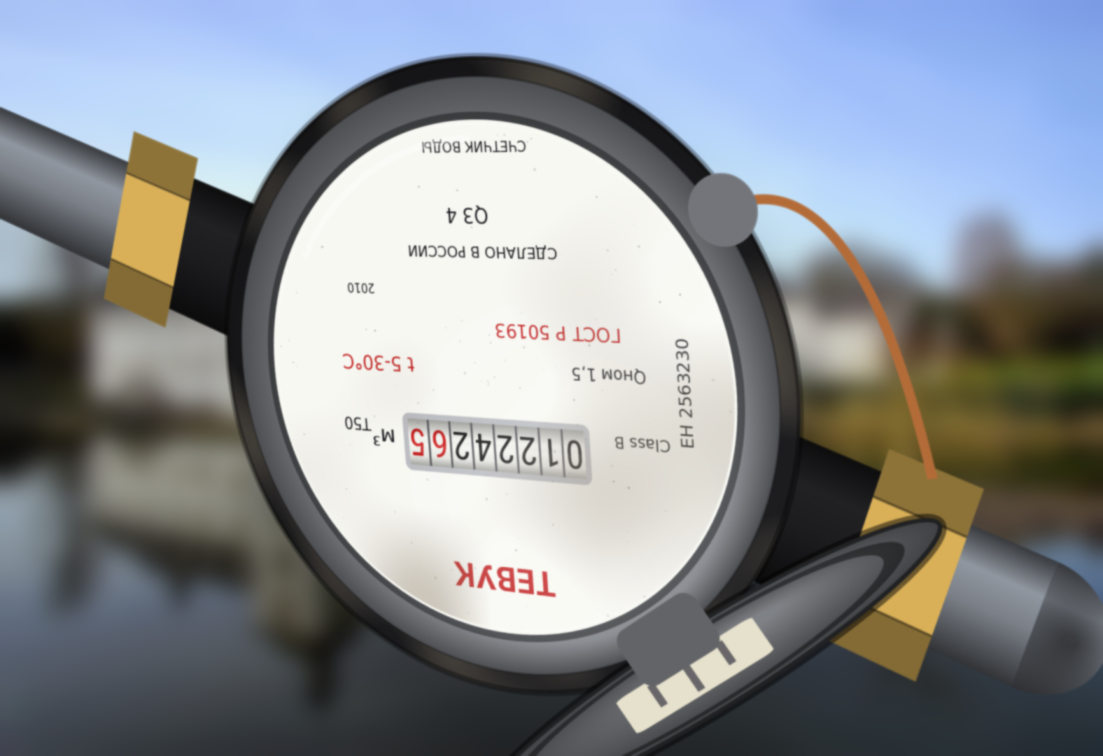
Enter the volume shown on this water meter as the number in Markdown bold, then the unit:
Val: **12242.65** m³
